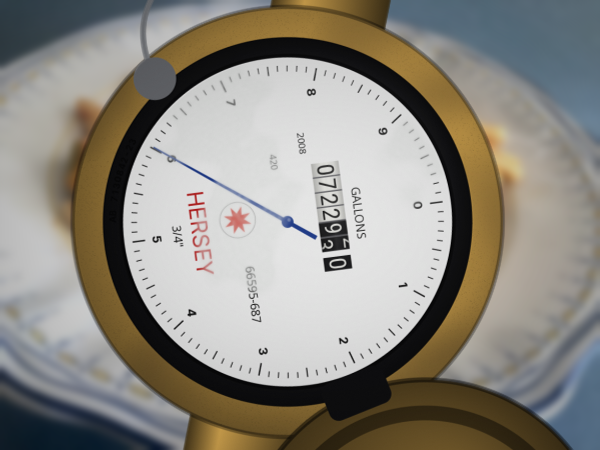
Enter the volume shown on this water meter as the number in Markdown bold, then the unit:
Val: **722926.0** gal
